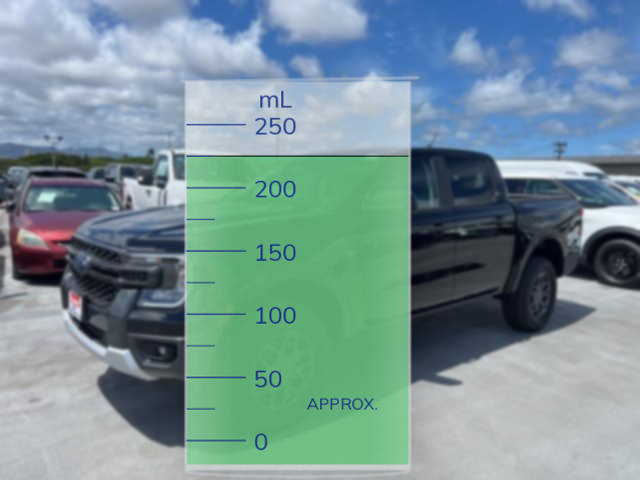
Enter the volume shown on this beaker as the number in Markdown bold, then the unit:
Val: **225** mL
